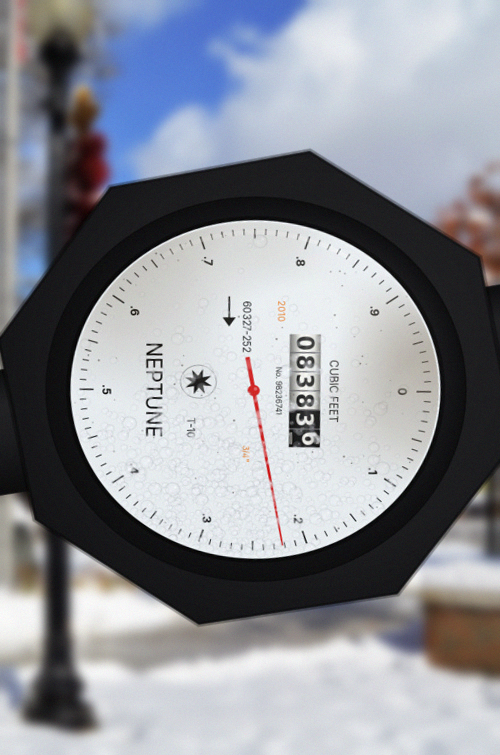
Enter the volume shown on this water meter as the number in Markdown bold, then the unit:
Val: **83836.22** ft³
